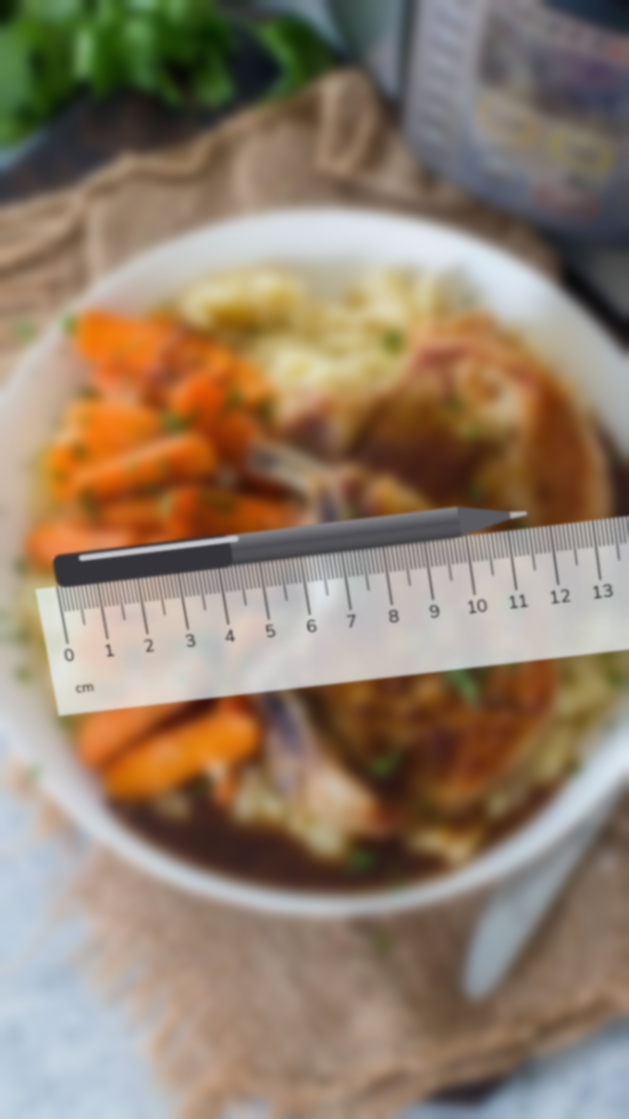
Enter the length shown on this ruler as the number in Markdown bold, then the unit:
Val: **11.5** cm
